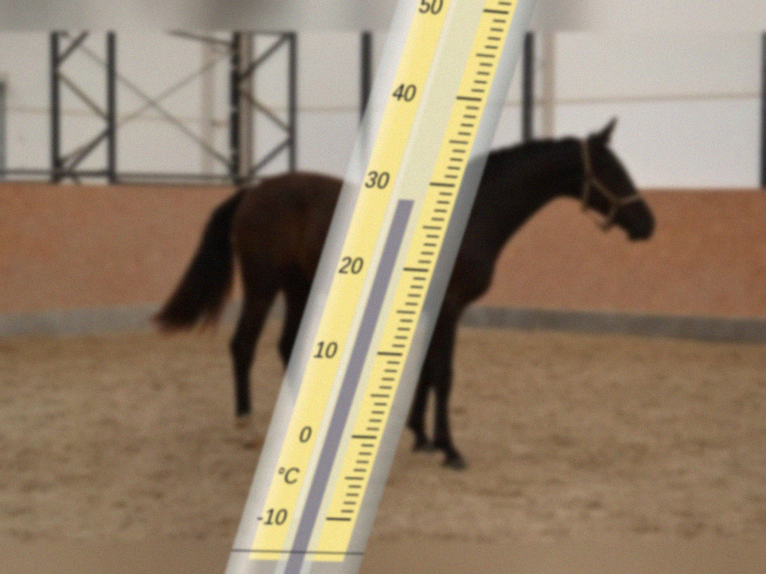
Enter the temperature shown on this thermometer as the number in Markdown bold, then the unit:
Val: **28** °C
